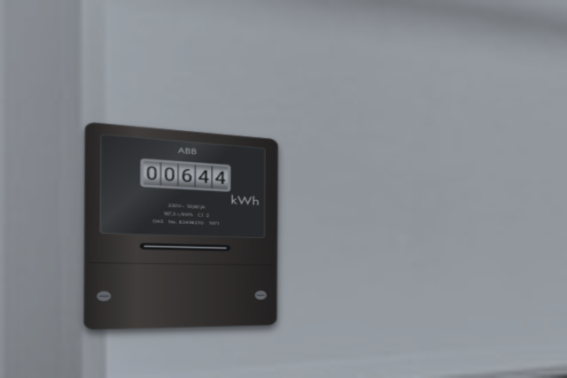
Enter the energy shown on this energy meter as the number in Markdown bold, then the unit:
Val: **644** kWh
